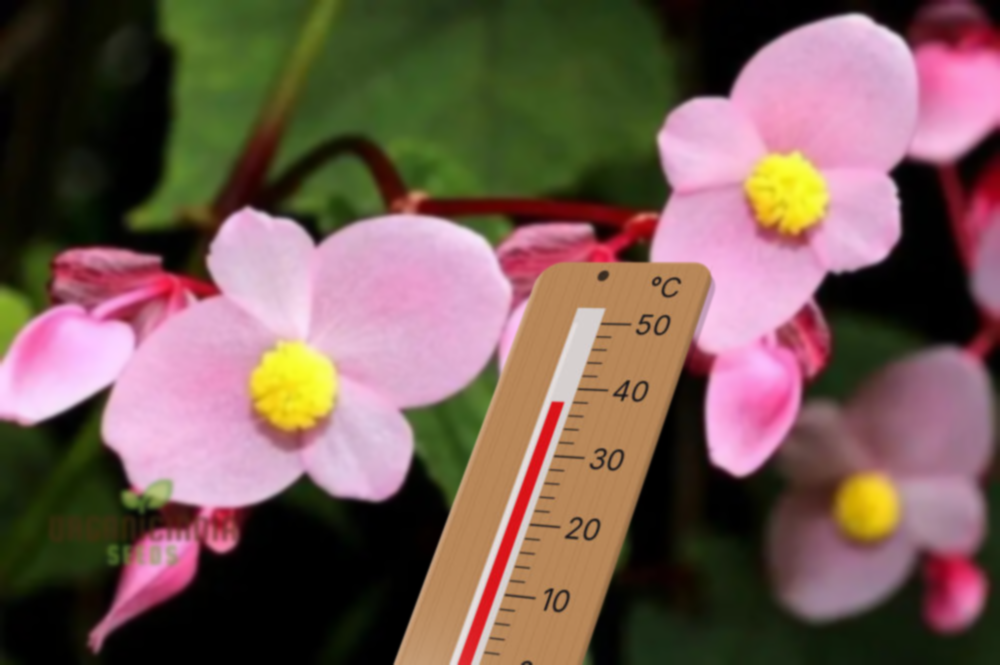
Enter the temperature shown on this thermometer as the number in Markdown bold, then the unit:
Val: **38** °C
